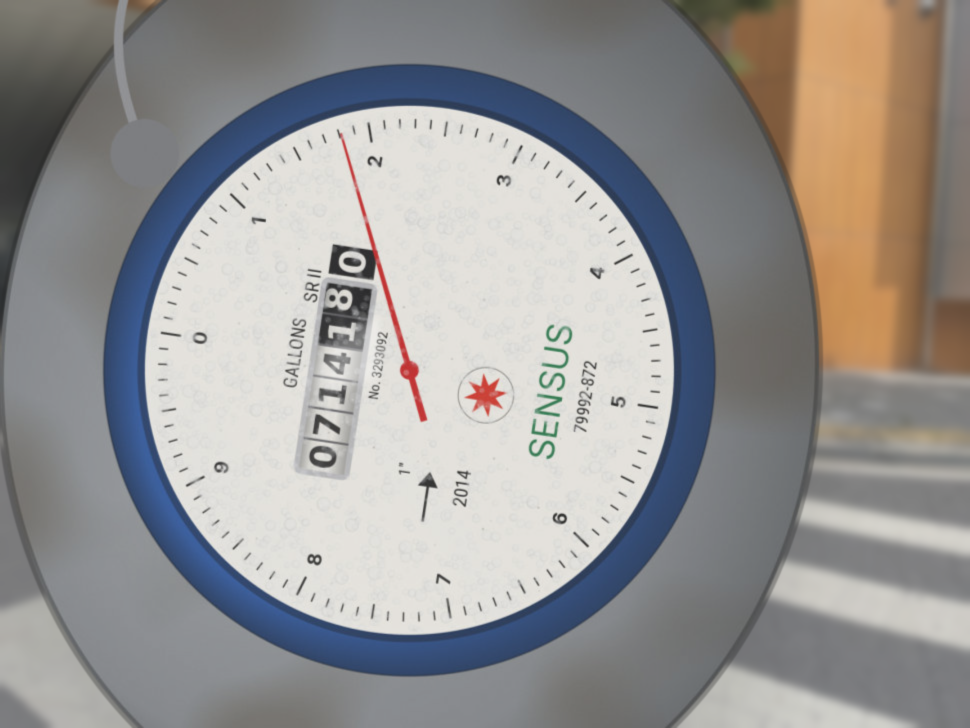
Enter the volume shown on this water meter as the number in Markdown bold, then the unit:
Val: **714181.8** gal
